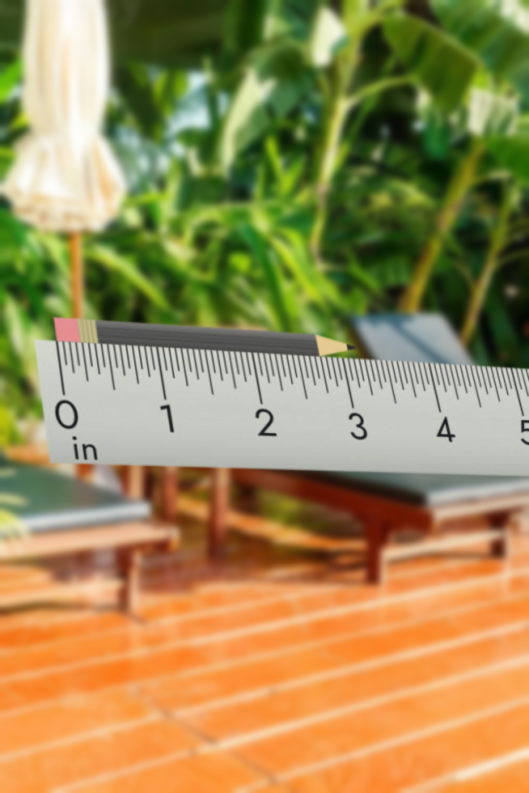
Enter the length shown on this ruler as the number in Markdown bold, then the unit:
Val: **3.1875** in
